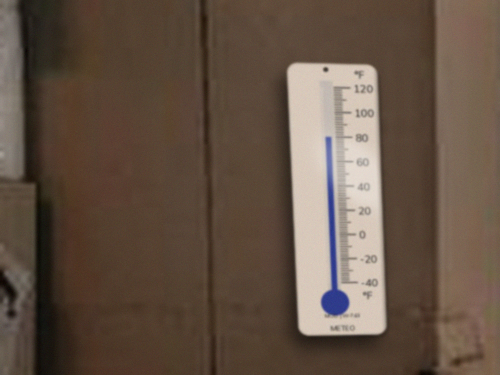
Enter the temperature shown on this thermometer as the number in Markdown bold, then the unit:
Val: **80** °F
